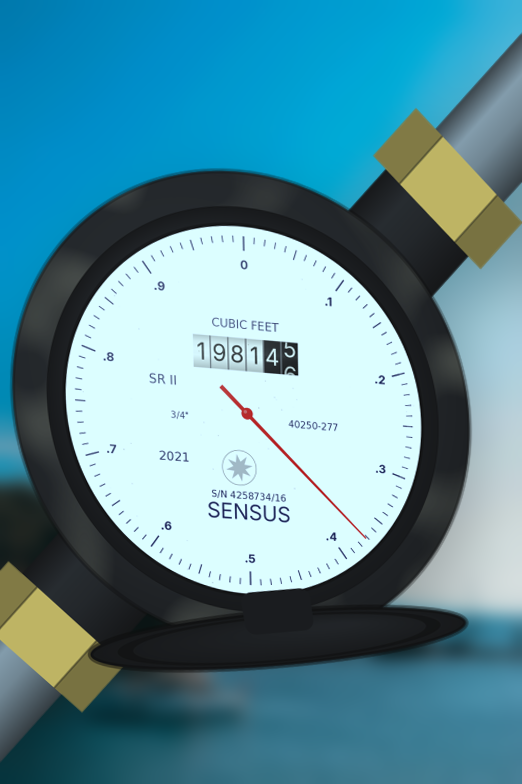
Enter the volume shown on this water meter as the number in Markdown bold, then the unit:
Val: **198145.37** ft³
